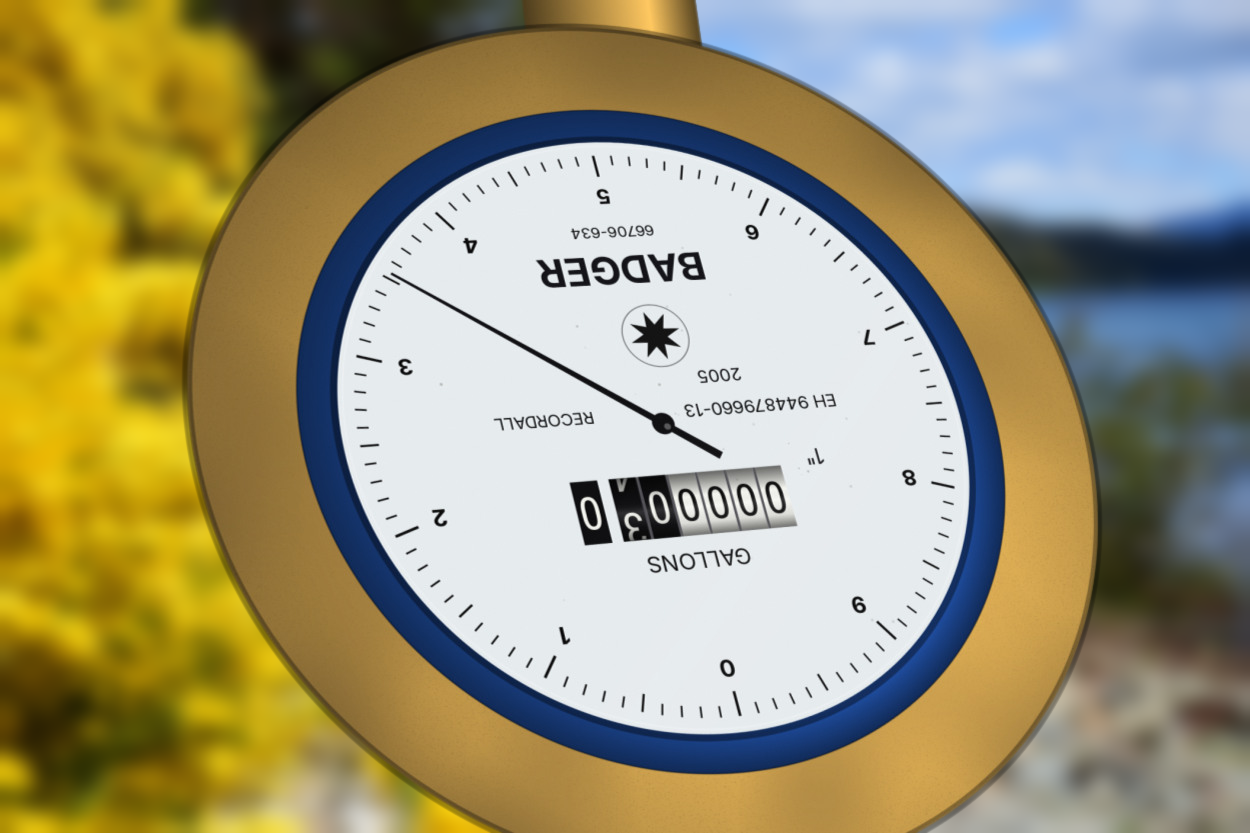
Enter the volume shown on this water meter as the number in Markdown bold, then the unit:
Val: **33.5** gal
